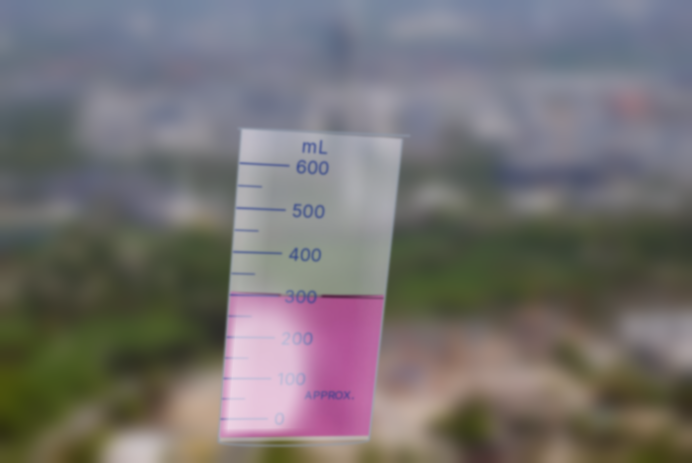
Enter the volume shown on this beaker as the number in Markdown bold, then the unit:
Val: **300** mL
